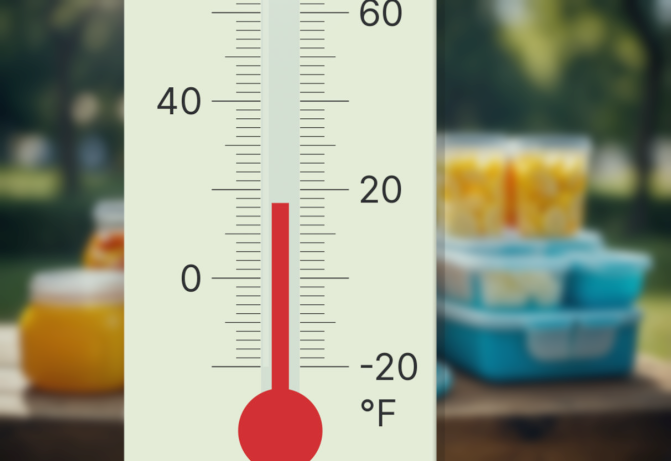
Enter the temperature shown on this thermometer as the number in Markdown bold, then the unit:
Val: **17** °F
